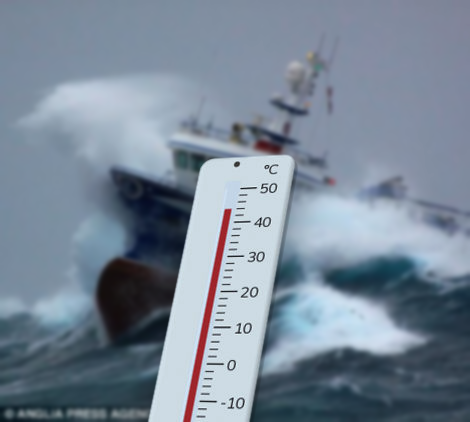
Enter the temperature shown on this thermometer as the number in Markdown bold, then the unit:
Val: **44** °C
